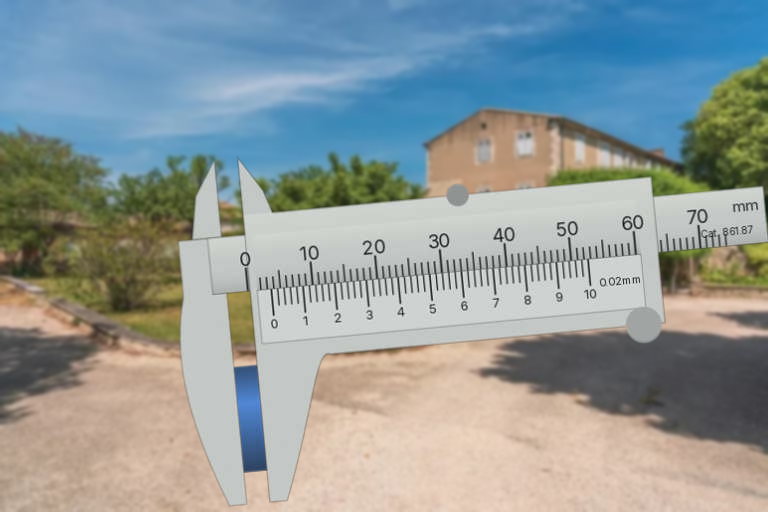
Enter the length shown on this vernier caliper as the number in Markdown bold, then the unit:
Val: **3.6** mm
